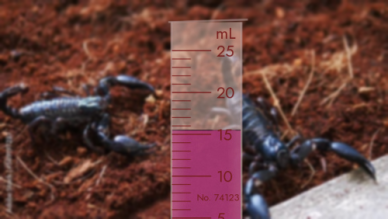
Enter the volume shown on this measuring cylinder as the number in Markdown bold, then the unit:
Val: **15.5** mL
